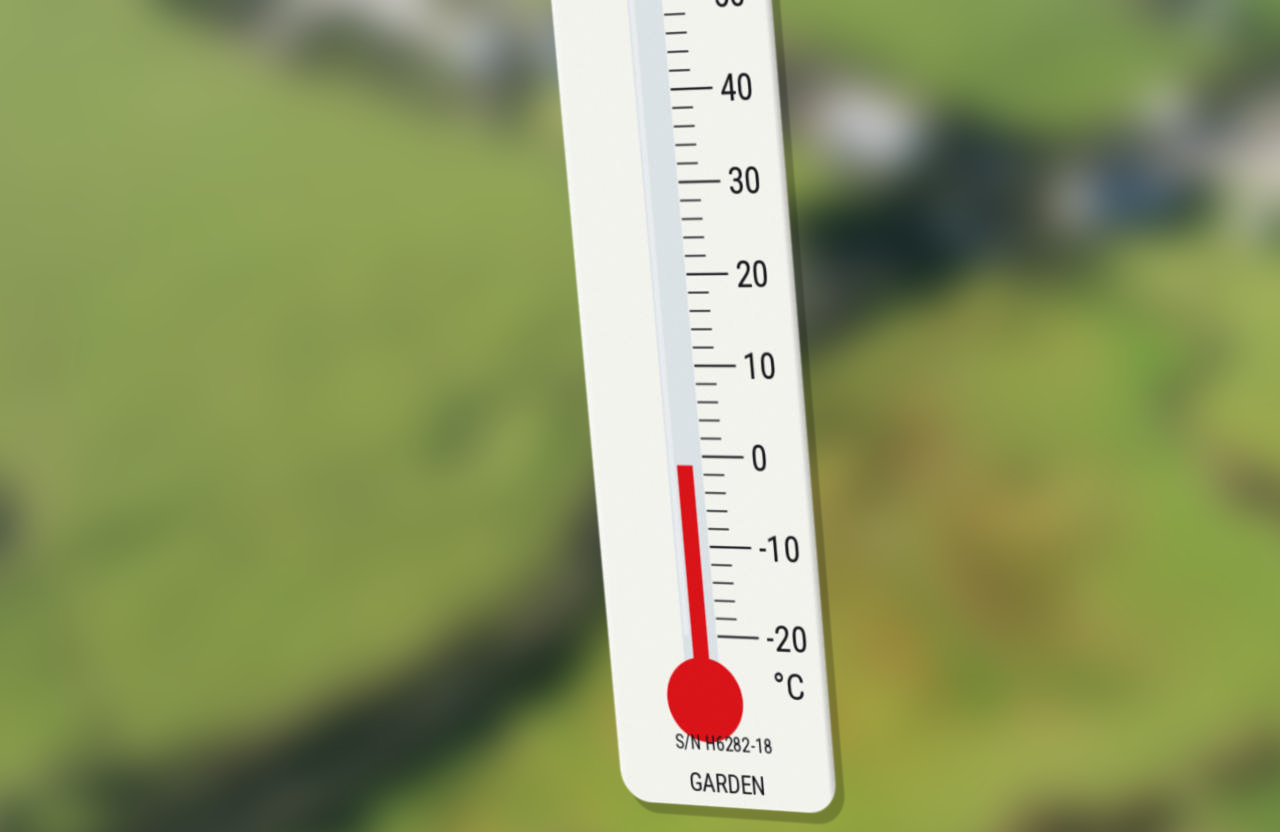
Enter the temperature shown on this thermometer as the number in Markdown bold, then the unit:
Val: **-1** °C
